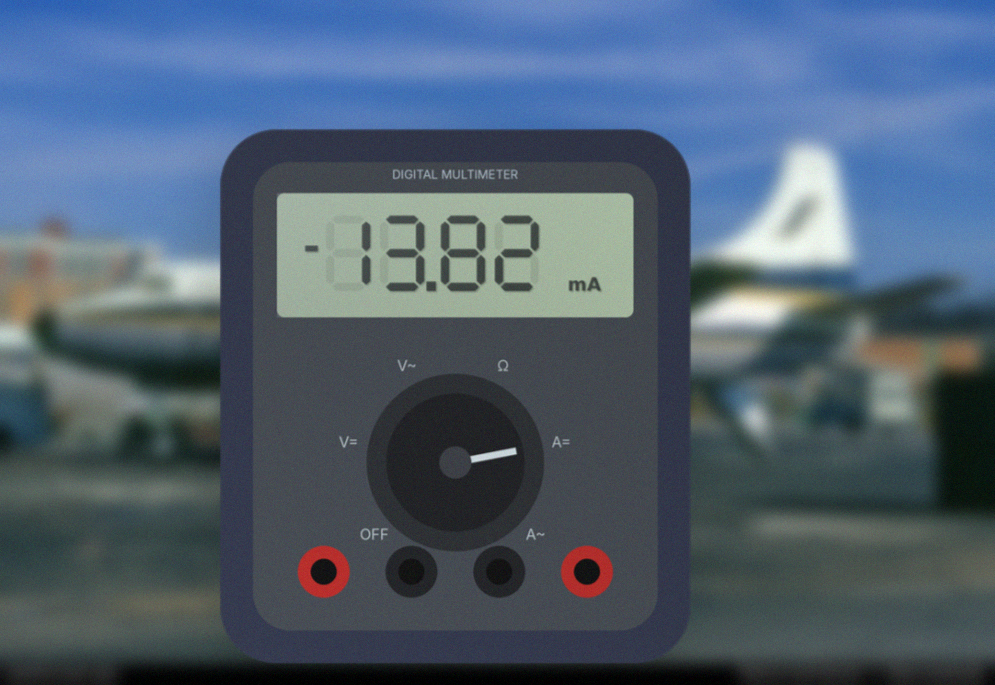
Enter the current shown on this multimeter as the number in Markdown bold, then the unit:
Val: **-13.82** mA
